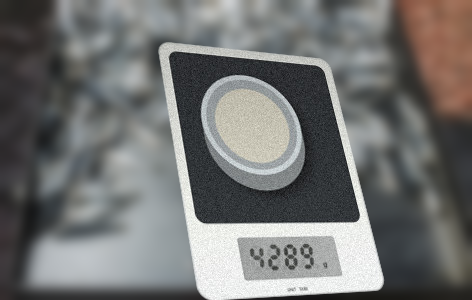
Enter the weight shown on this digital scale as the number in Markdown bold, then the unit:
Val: **4289** g
